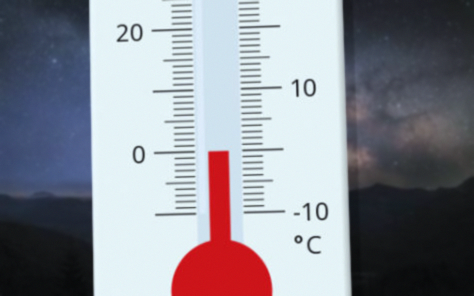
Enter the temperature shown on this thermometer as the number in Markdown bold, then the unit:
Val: **0** °C
